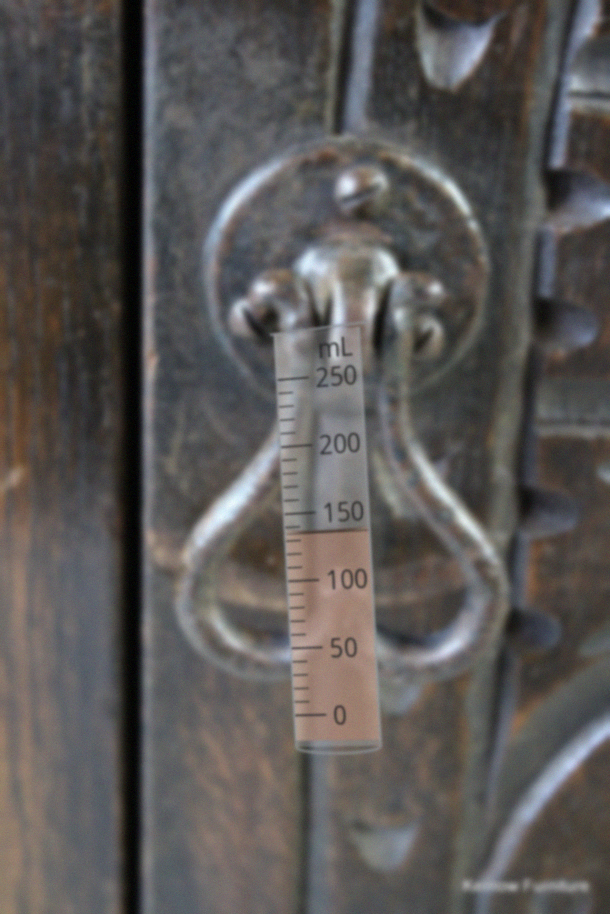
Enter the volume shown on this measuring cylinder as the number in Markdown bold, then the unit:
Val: **135** mL
